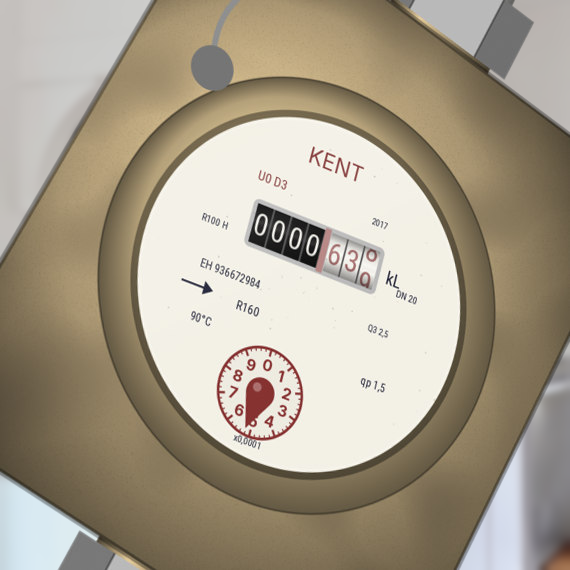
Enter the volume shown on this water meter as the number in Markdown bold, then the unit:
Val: **0.6385** kL
